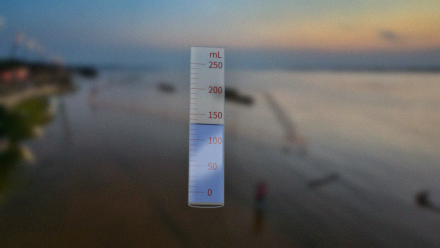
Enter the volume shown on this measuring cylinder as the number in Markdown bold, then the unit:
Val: **130** mL
